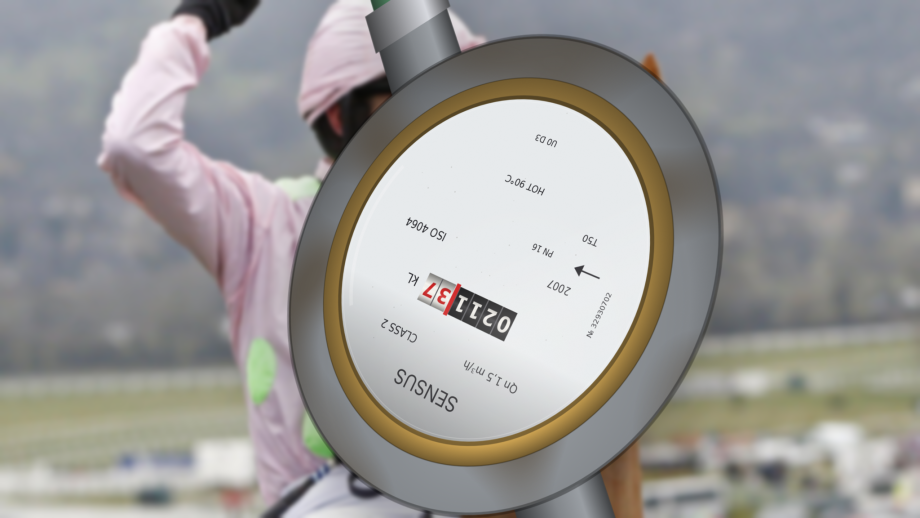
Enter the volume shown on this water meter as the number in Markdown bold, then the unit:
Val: **211.37** kL
